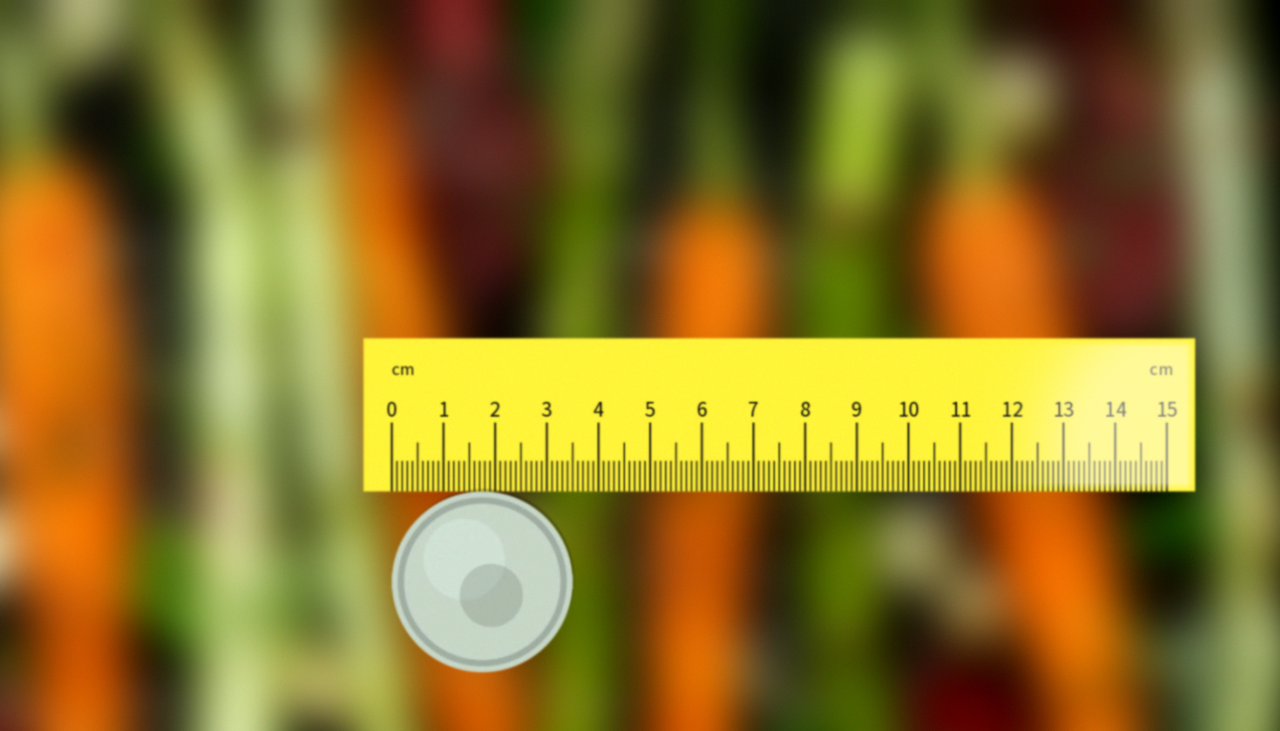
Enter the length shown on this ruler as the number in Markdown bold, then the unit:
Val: **3.5** cm
